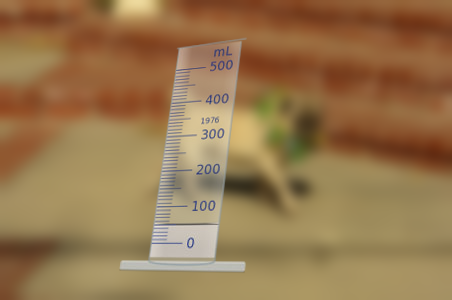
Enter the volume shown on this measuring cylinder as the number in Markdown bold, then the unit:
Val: **50** mL
